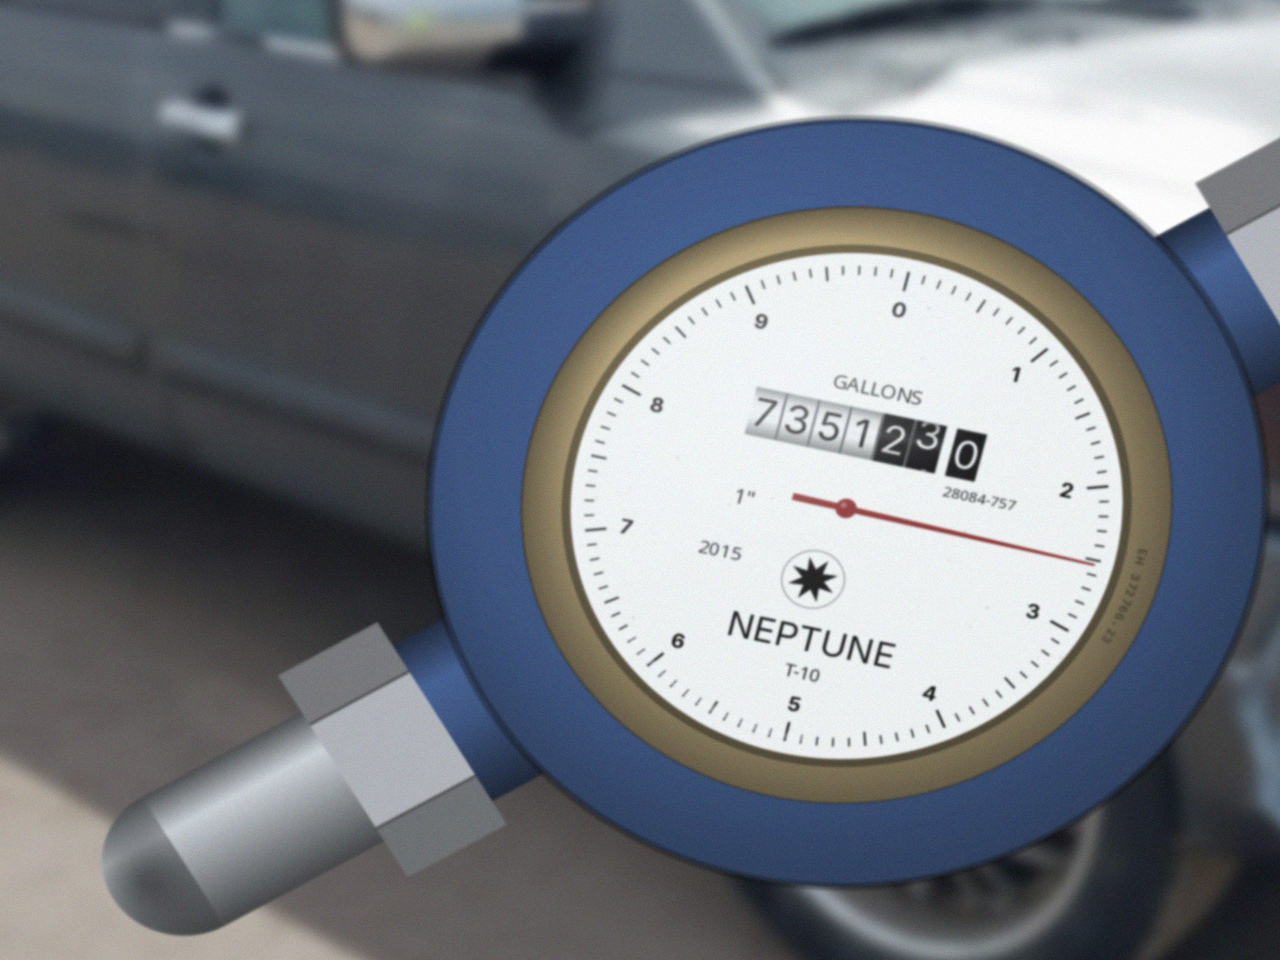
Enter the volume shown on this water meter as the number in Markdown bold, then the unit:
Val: **7351232.5** gal
